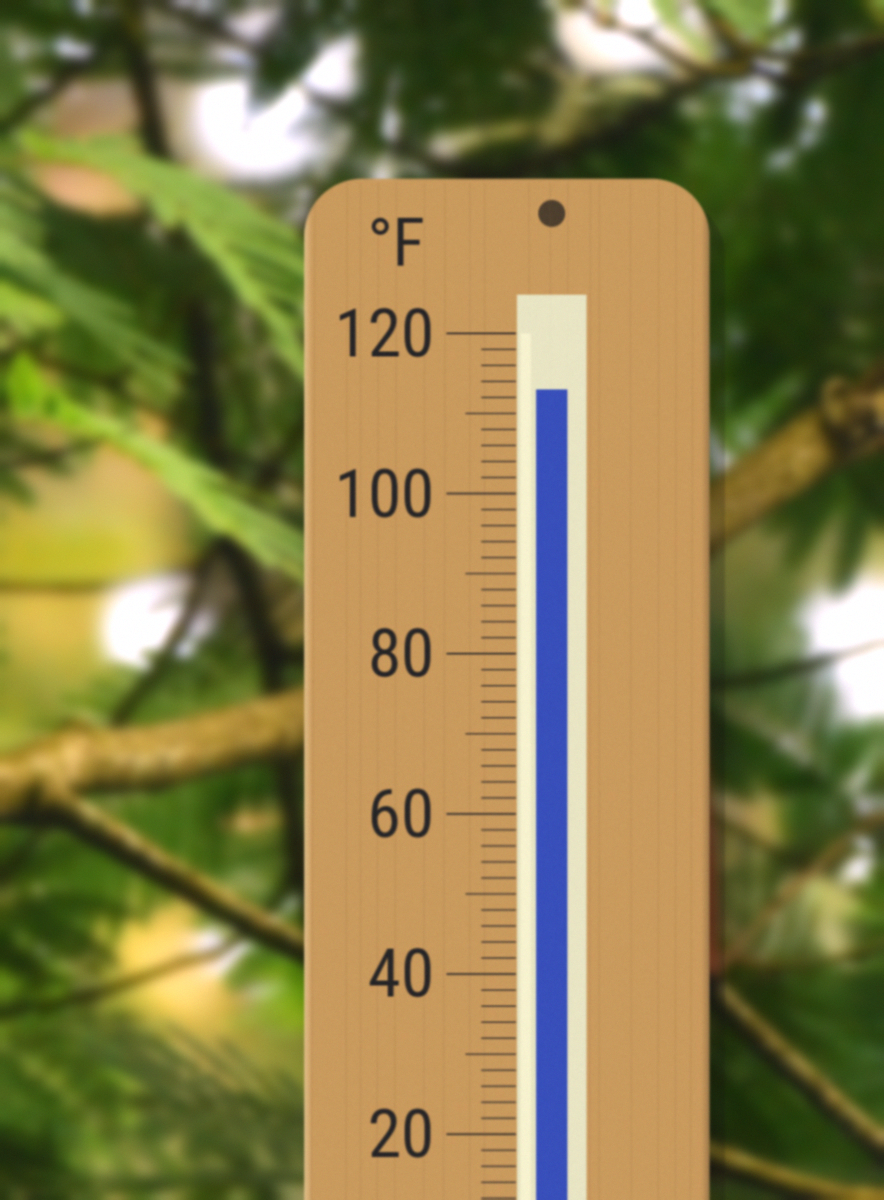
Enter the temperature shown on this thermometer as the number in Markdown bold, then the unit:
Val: **113** °F
